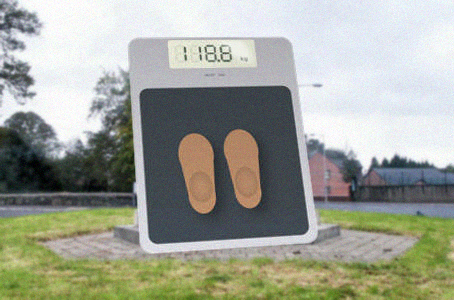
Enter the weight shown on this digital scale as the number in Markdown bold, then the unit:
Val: **118.8** kg
